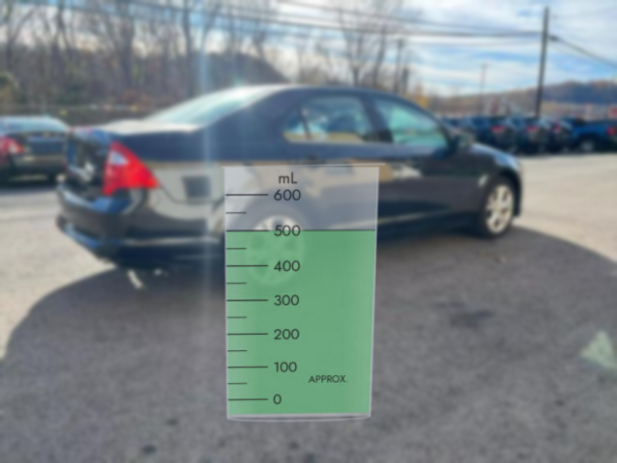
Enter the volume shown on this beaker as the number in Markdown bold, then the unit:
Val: **500** mL
